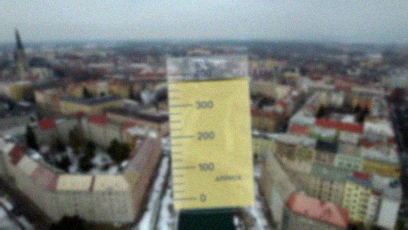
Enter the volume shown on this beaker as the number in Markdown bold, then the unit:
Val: **375** mL
